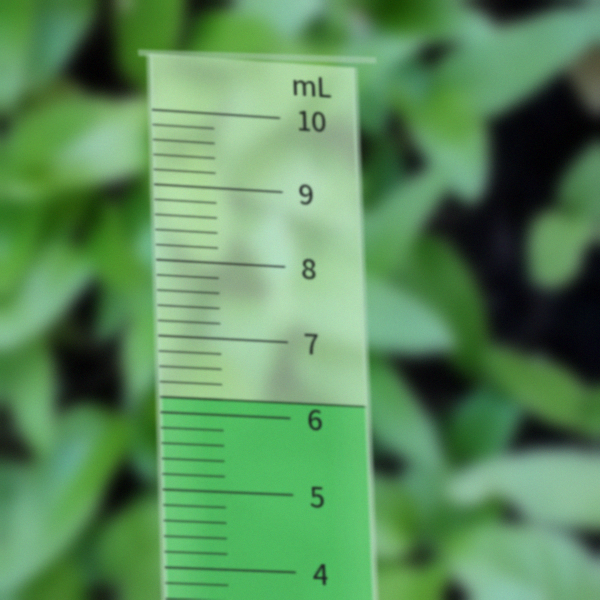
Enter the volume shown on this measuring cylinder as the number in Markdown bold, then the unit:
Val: **6.2** mL
